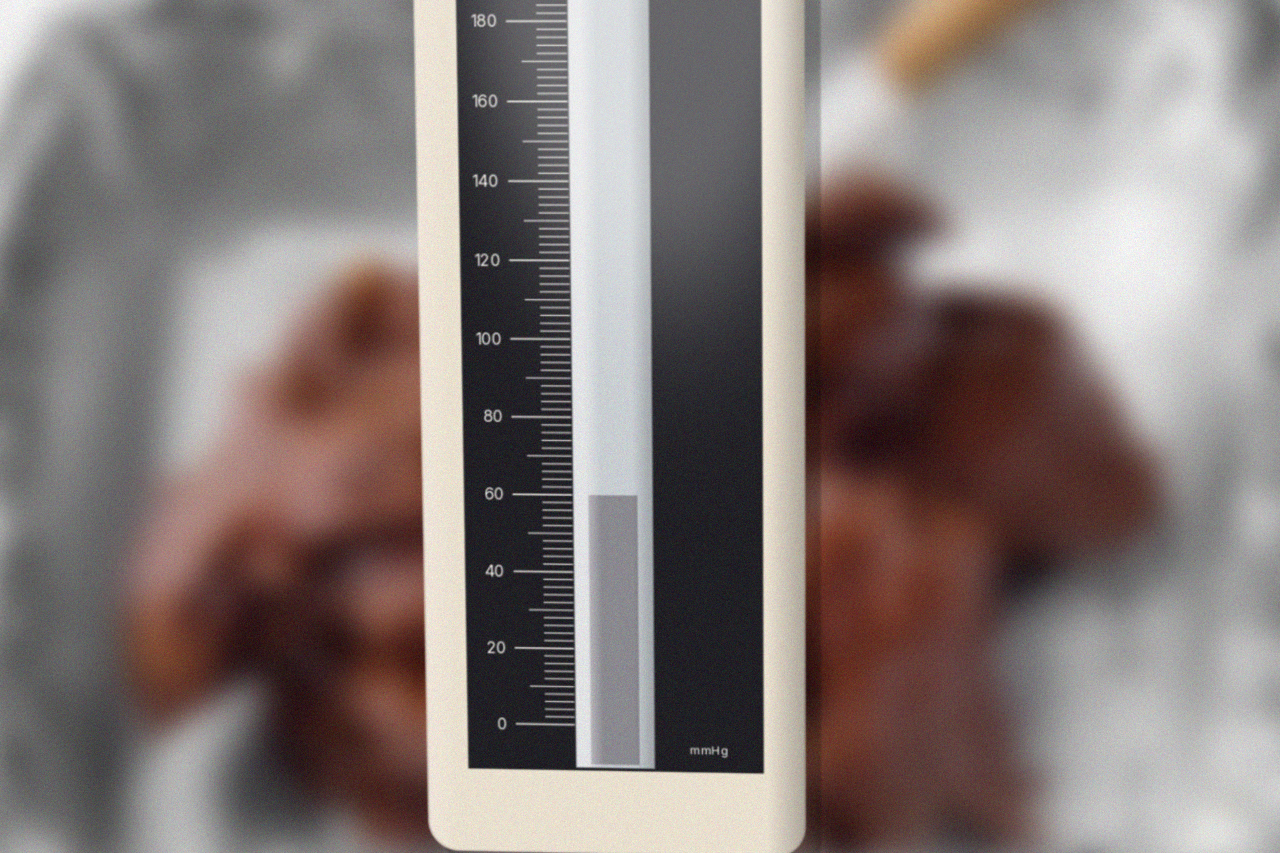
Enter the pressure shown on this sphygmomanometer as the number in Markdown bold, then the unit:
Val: **60** mmHg
